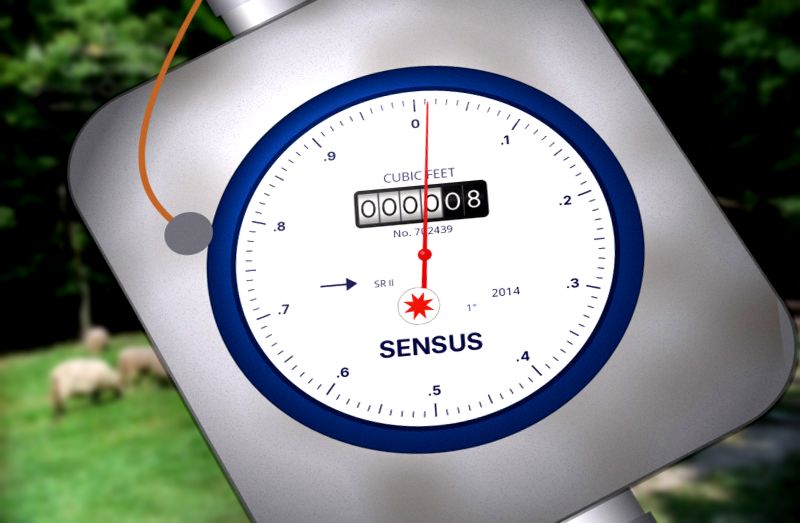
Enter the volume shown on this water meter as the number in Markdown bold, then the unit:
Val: **8.01** ft³
